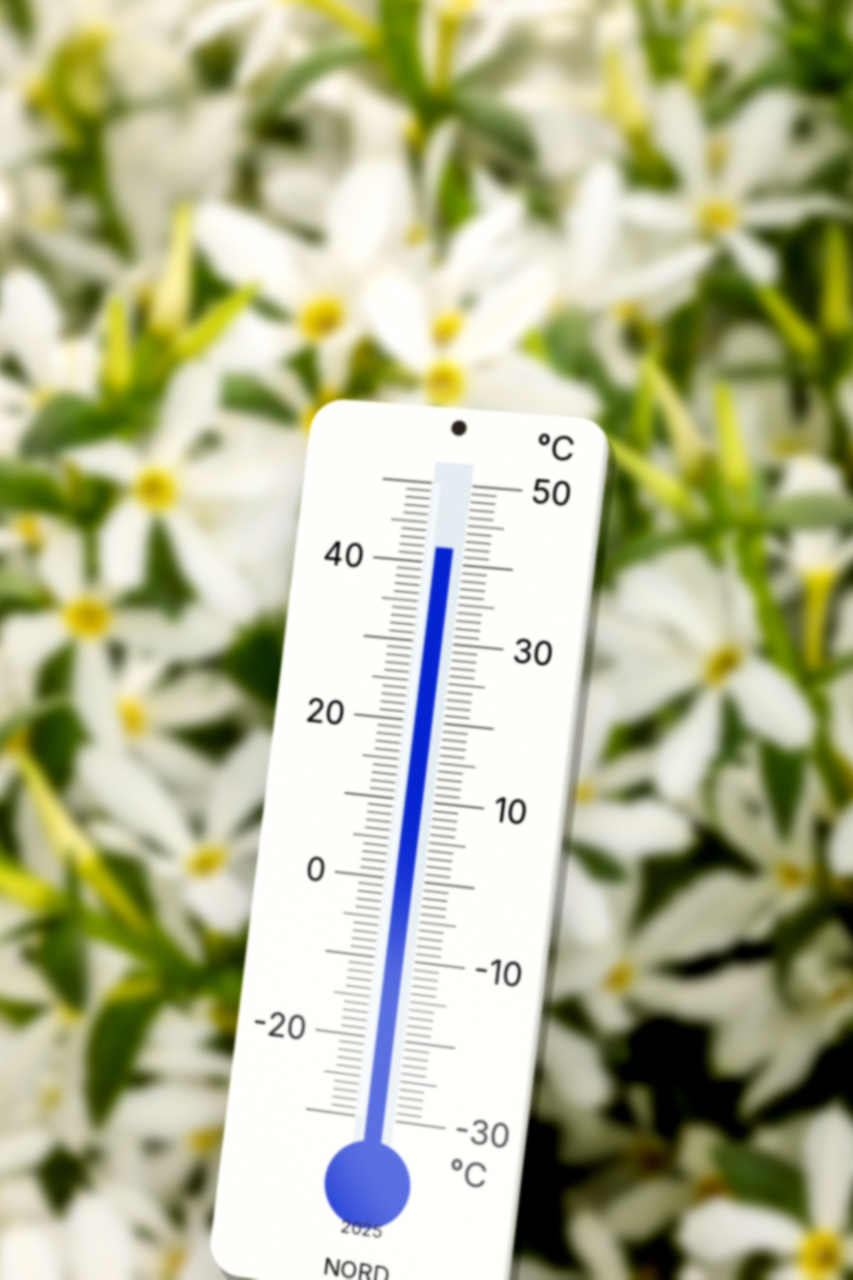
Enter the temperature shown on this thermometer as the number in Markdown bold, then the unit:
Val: **42** °C
